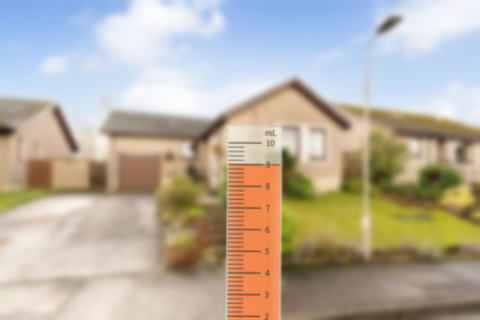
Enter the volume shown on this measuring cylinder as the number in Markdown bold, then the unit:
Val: **9** mL
